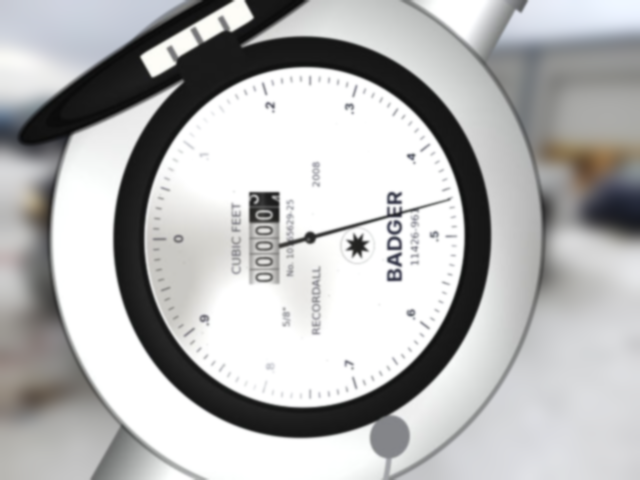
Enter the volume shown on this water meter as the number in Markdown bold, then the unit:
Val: **3.46** ft³
